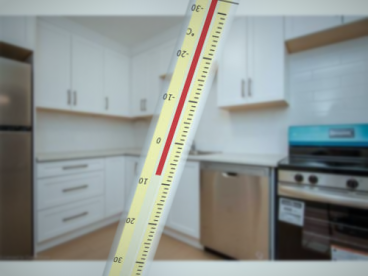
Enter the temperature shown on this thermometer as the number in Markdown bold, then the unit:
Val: **8** °C
